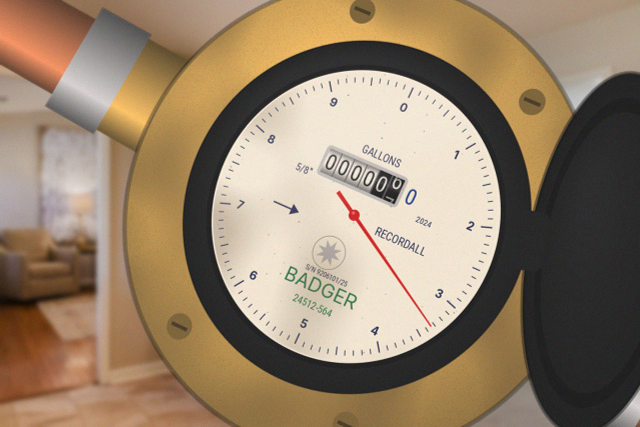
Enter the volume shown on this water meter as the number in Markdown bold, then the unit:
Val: **63.3** gal
